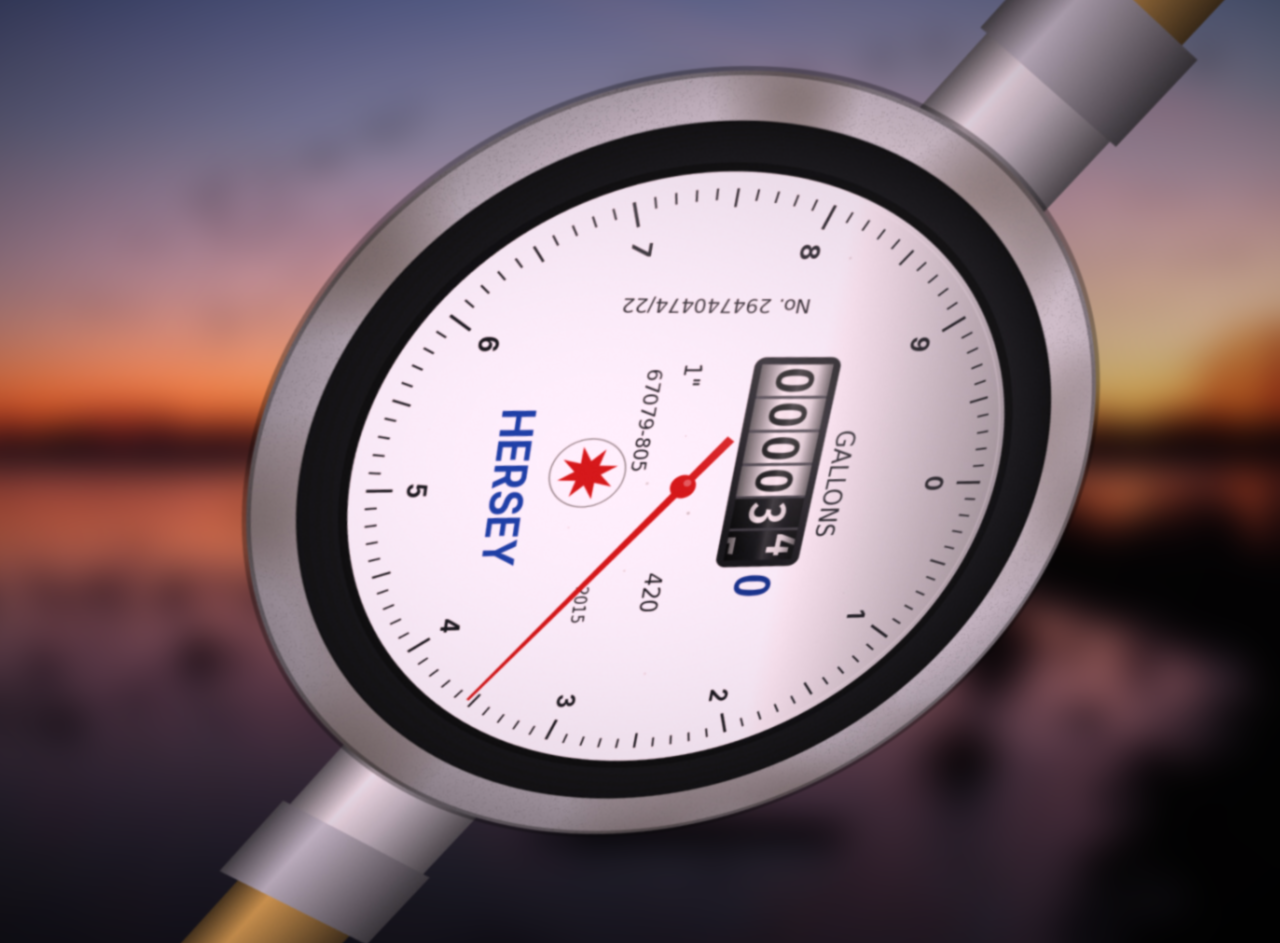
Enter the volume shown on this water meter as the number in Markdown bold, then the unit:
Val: **343.5** gal
